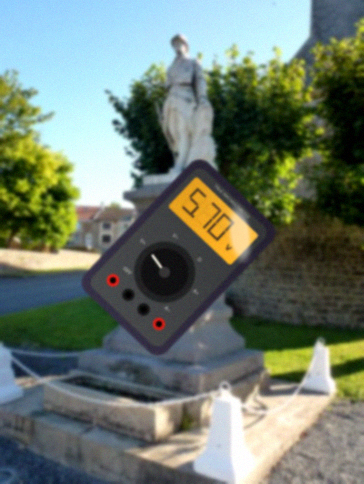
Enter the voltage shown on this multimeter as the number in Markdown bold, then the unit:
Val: **5.70** V
